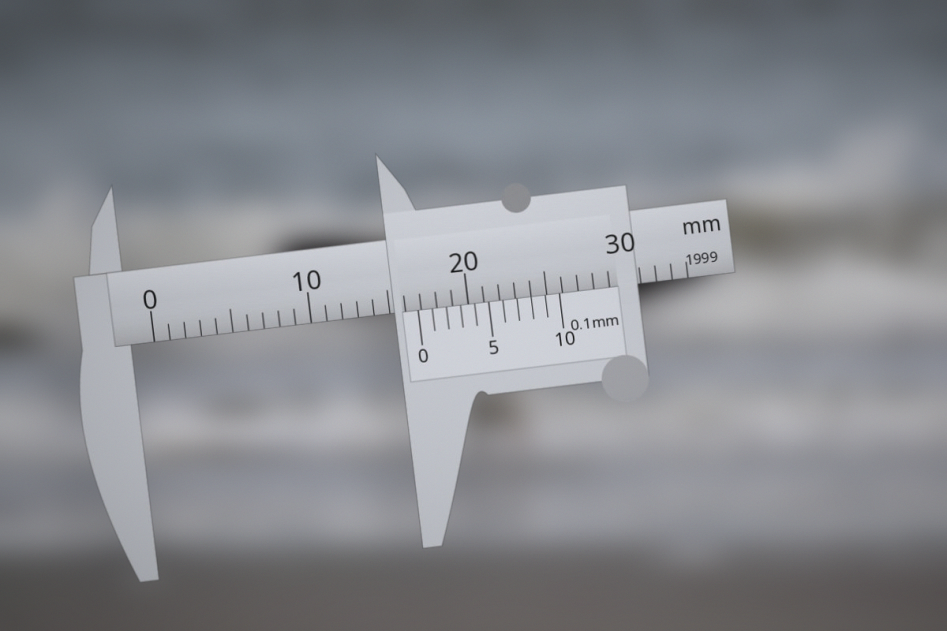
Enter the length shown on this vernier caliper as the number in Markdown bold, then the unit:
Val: **16.8** mm
